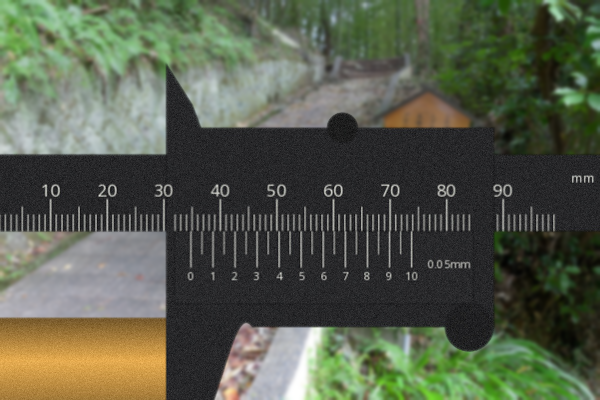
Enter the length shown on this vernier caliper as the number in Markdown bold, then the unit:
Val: **34.8** mm
